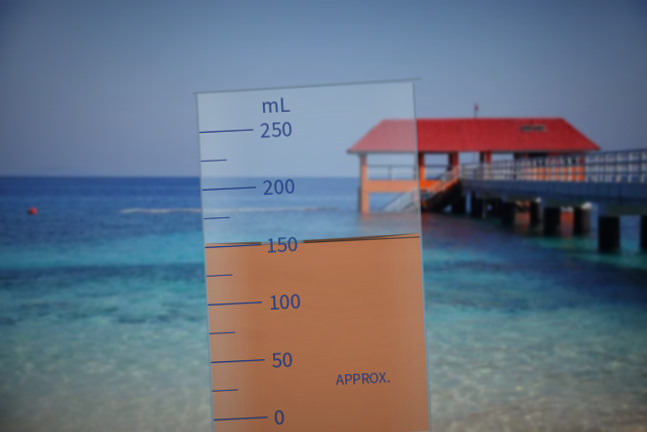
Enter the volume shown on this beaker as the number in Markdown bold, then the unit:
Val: **150** mL
